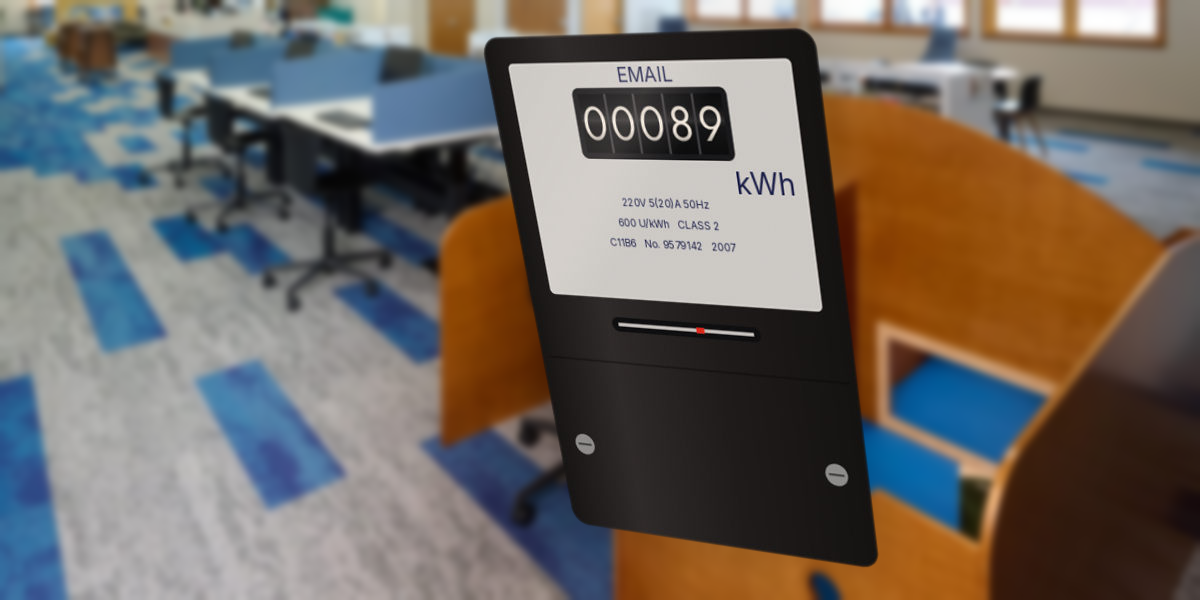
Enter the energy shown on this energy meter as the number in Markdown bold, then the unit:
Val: **89** kWh
